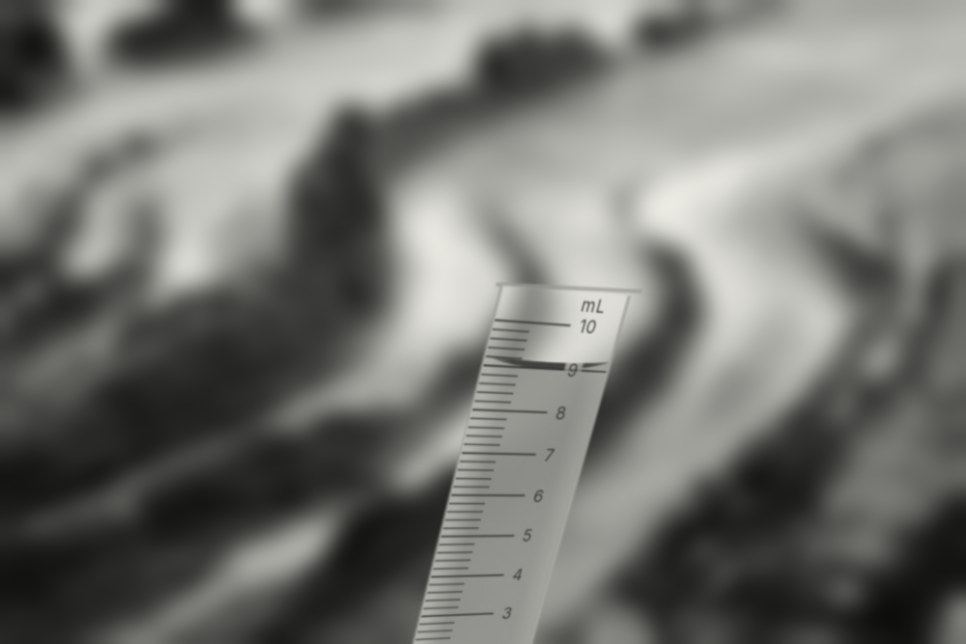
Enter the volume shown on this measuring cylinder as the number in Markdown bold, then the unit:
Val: **9** mL
